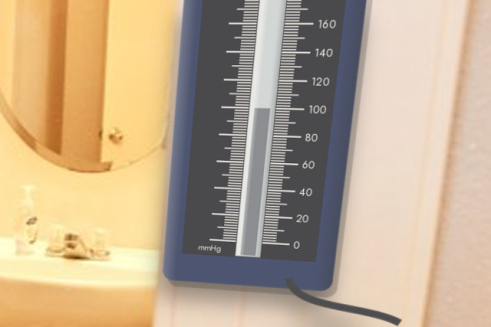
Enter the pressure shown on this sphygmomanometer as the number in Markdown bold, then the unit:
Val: **100** mmHg
